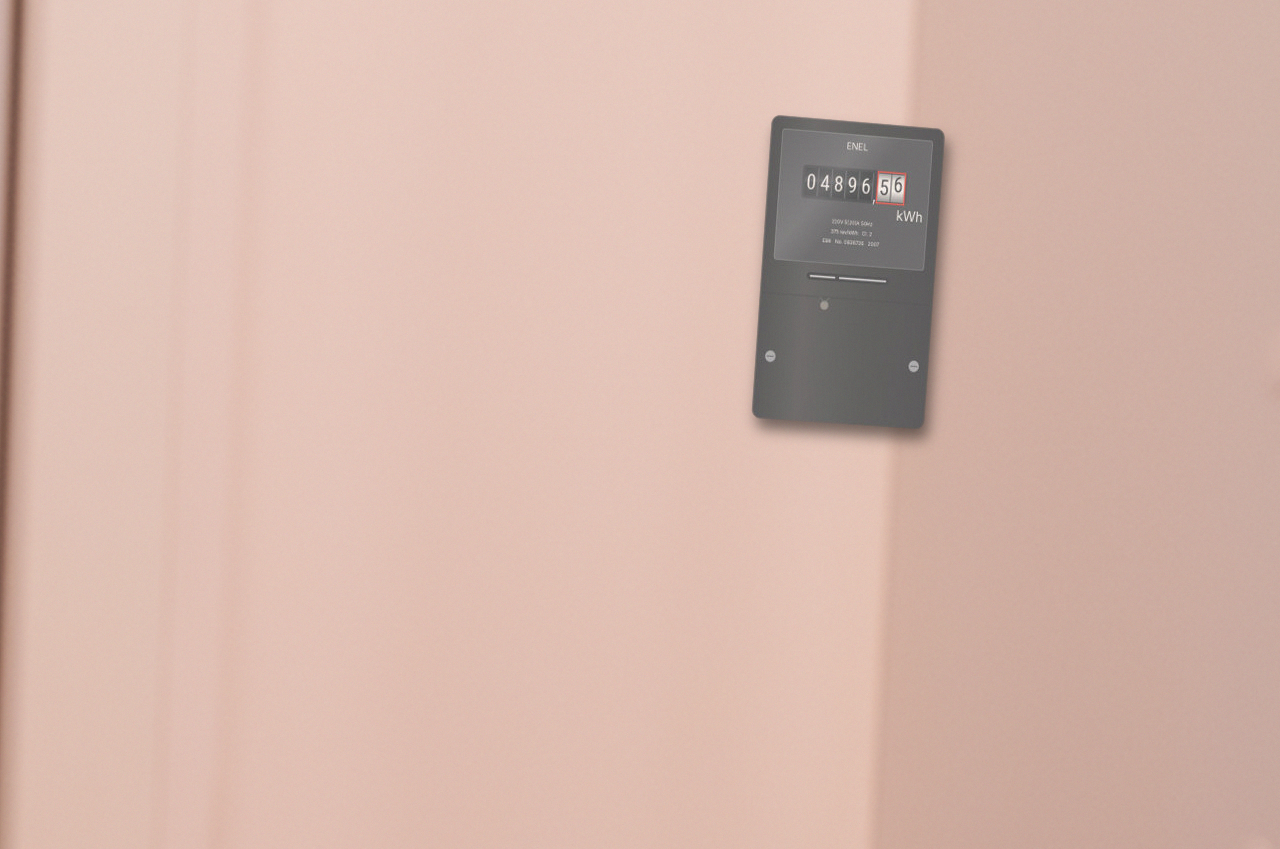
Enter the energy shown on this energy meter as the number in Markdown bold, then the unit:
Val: **4896.56** kWh
